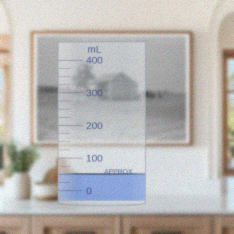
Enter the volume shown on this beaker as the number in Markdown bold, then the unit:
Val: **50** mL
